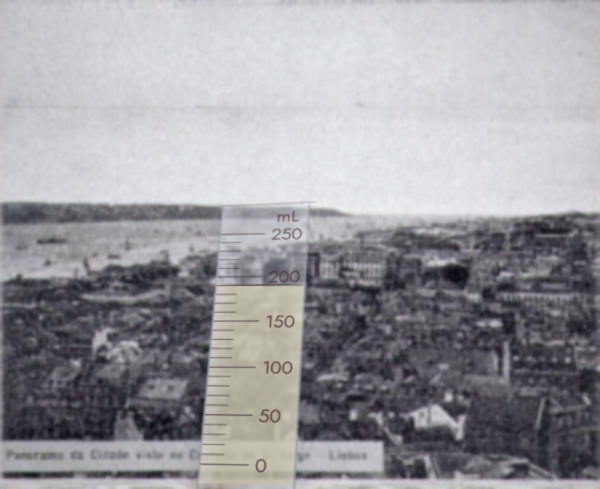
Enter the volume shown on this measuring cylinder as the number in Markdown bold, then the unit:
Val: **190** mL
